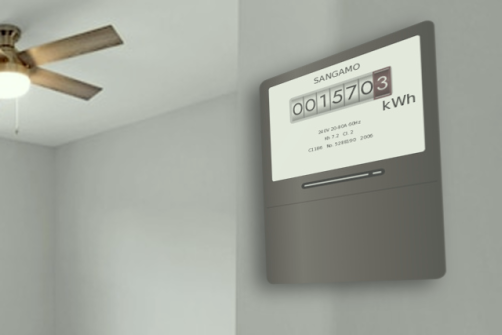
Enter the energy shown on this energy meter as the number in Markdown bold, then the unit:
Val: **1570.3** kWh
